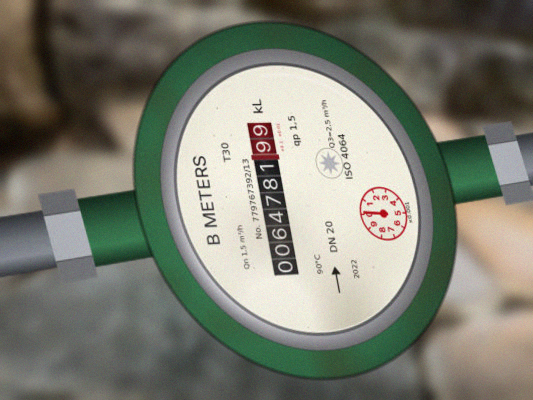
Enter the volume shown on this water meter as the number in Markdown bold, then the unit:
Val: **64781.990** kL
